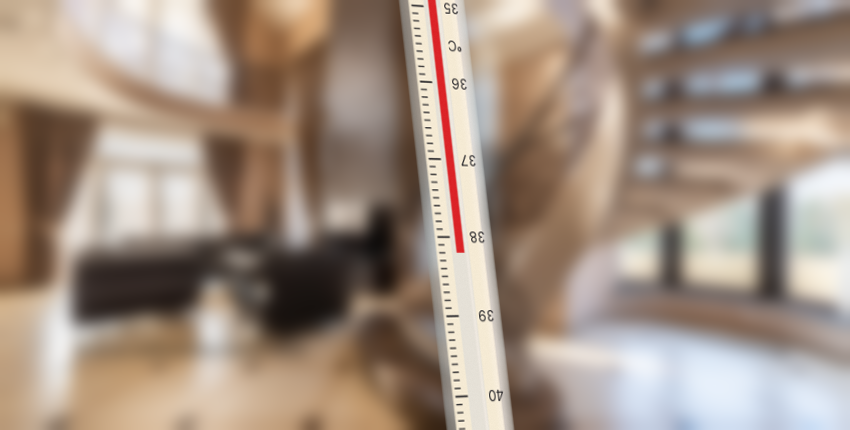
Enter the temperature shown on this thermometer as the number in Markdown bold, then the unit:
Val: **38.2** °C
